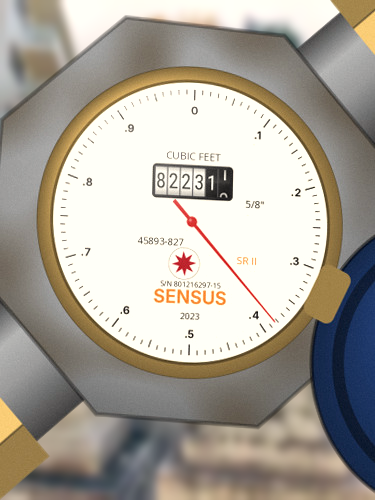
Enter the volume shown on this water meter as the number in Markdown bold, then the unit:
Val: **822311.38** ft³
